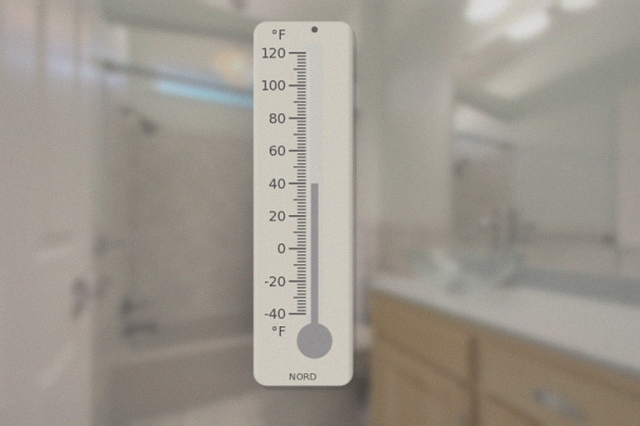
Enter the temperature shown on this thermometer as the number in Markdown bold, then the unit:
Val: **40** °F
